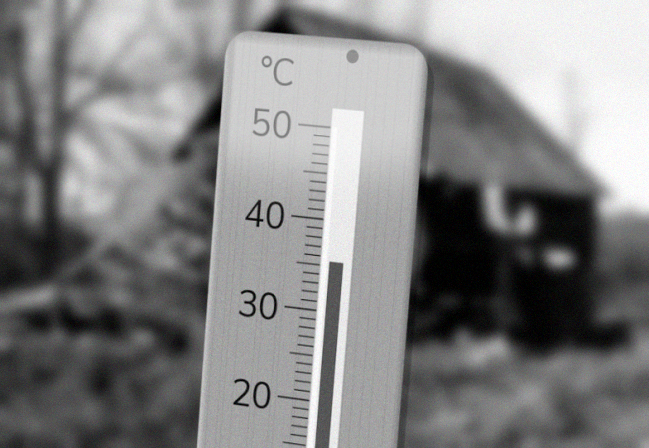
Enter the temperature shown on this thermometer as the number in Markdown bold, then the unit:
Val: **35.5** °C
